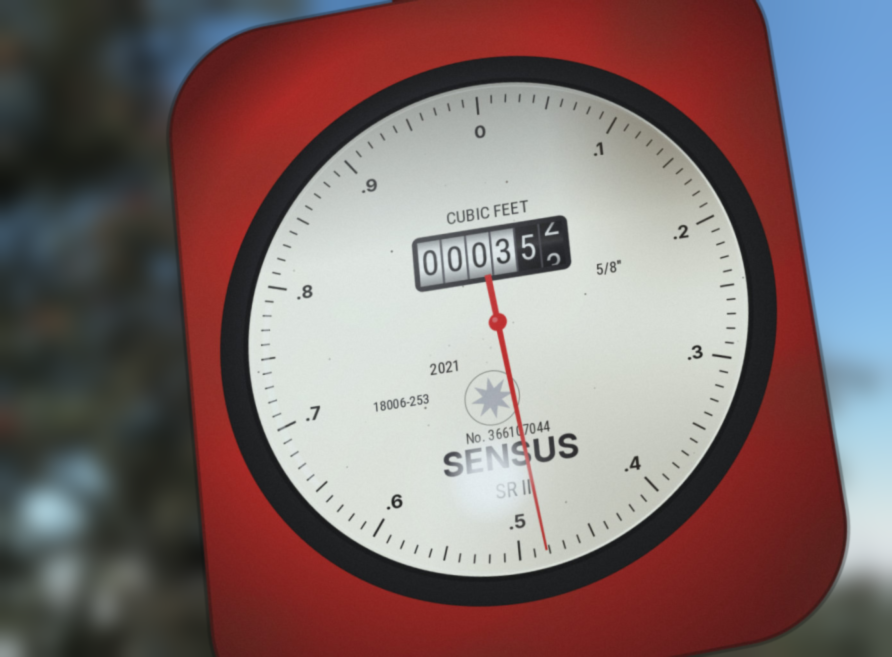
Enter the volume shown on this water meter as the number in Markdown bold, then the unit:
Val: **352.48** ft³
